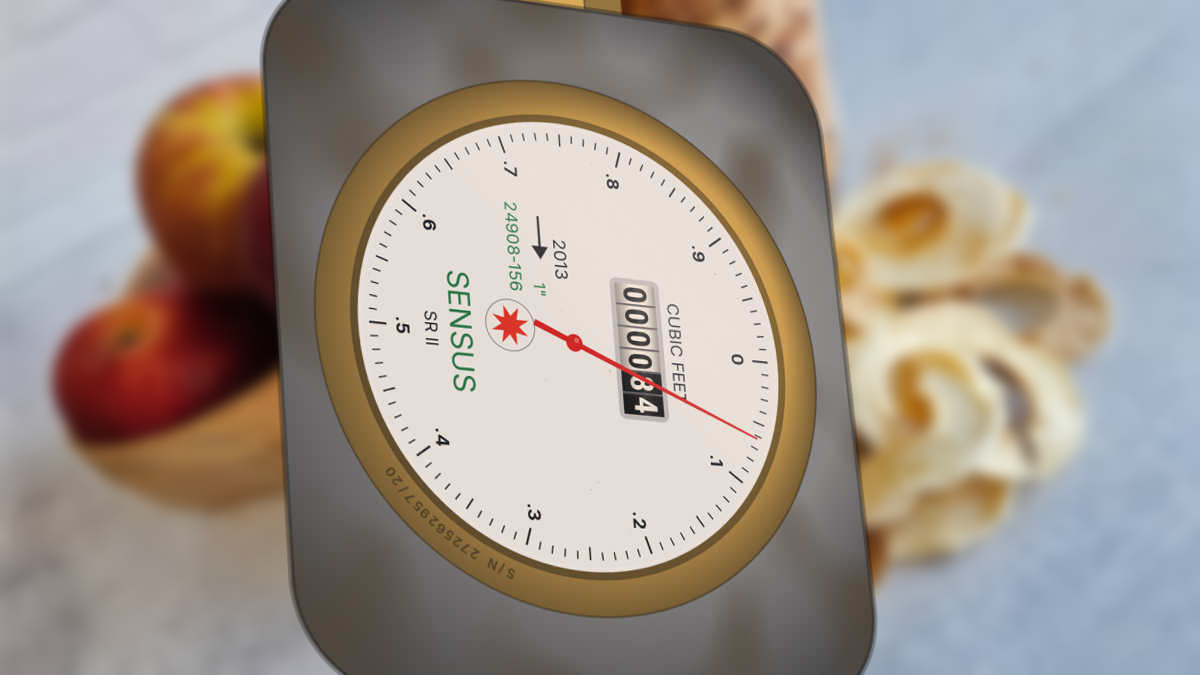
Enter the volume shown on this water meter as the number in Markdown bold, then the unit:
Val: **84.06** ft³
